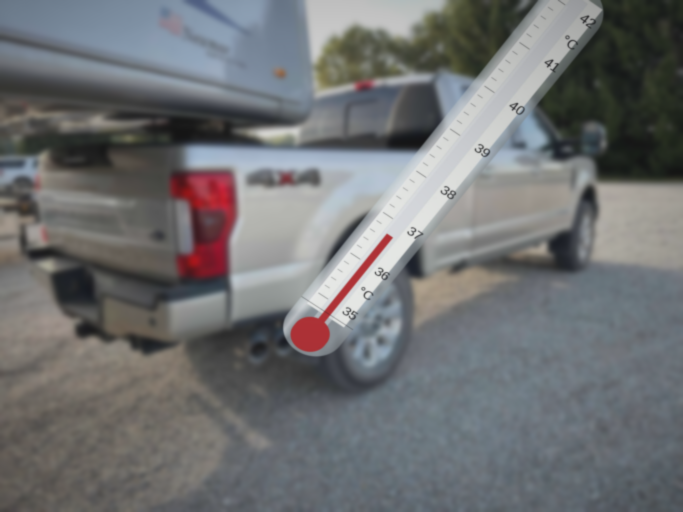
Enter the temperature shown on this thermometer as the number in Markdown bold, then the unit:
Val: **36.7** °C
